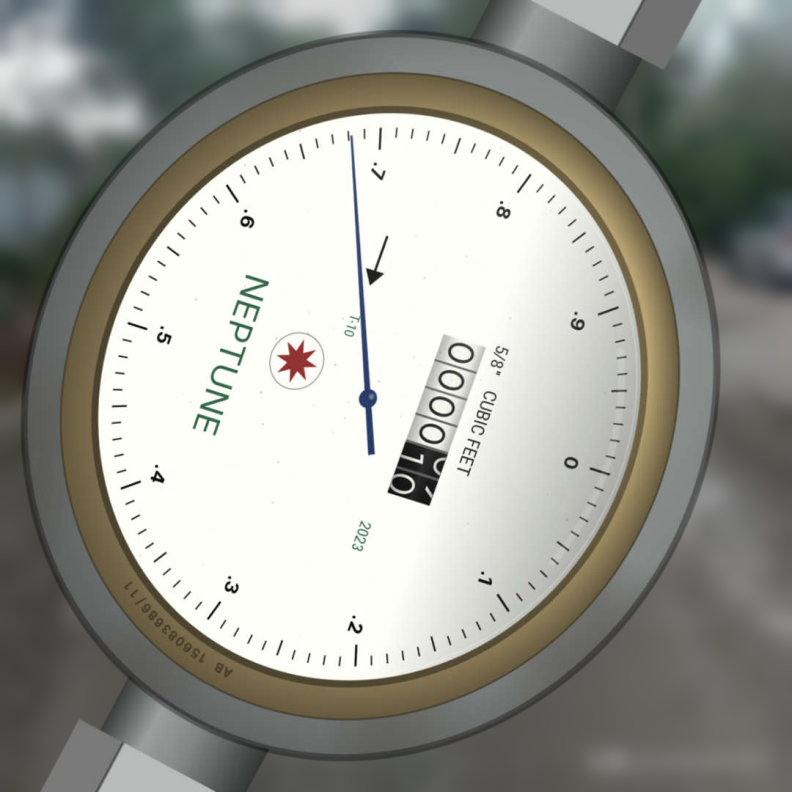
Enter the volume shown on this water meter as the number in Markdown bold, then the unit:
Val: **9.68** ft³
